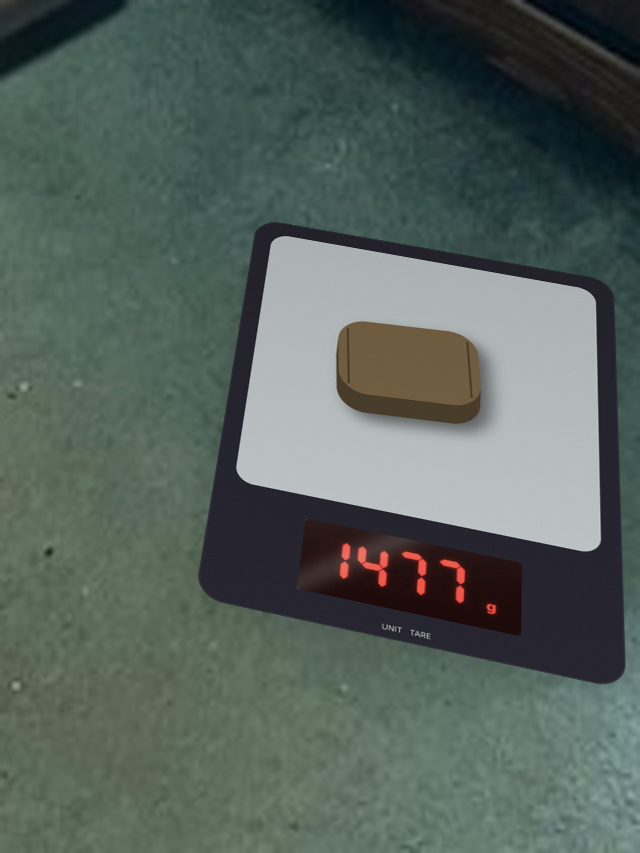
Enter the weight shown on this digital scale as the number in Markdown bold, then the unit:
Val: **1477** g
